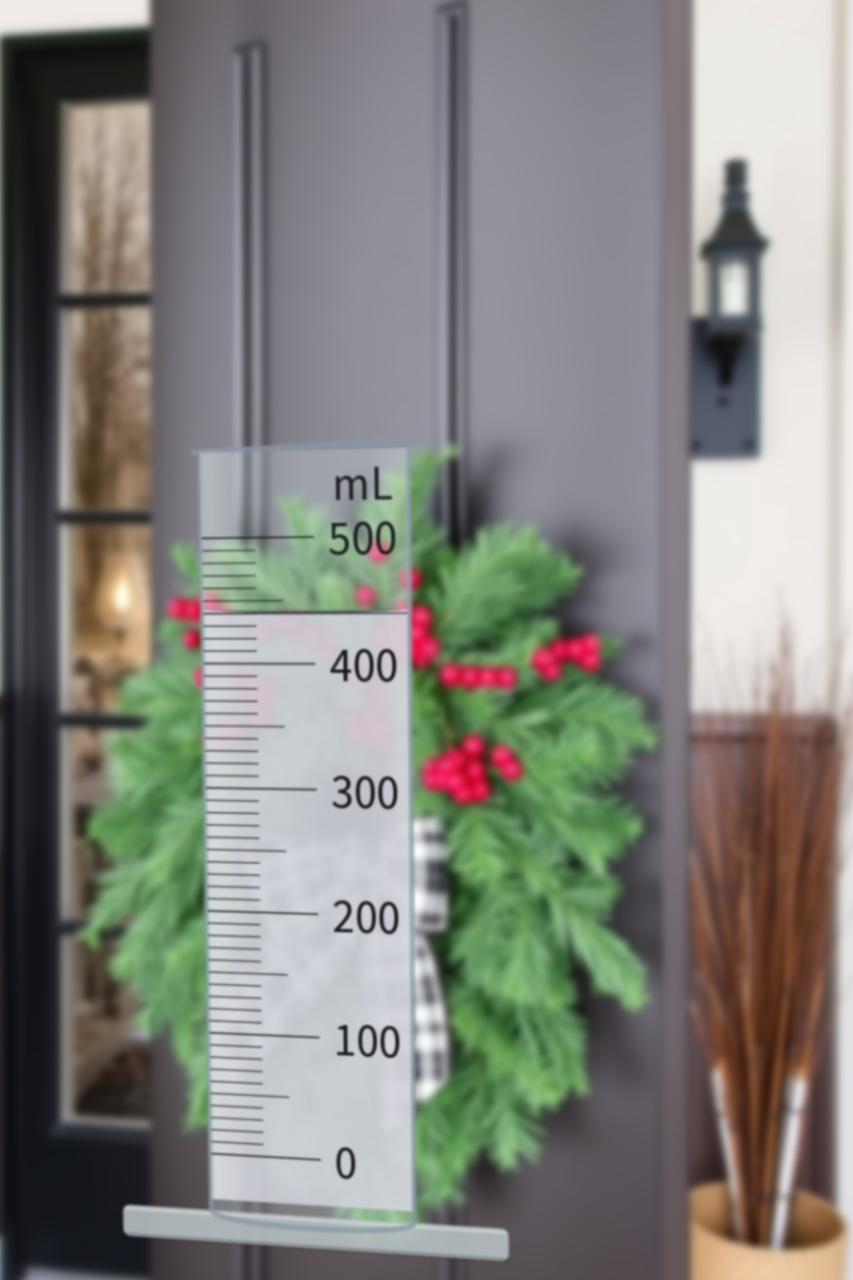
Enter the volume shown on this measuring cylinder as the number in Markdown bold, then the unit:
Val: **440** mL
